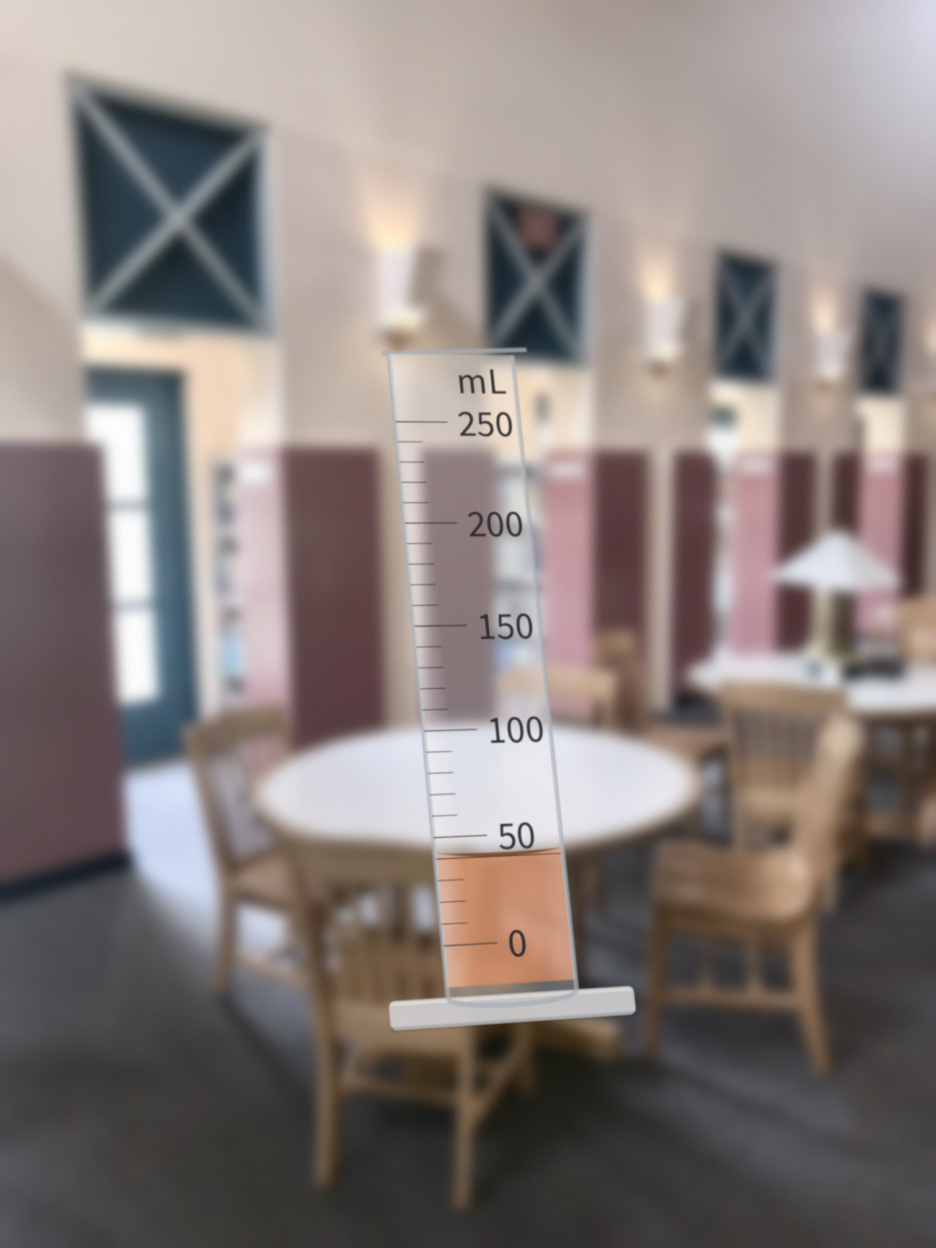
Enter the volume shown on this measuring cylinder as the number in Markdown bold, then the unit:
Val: **40** mL
